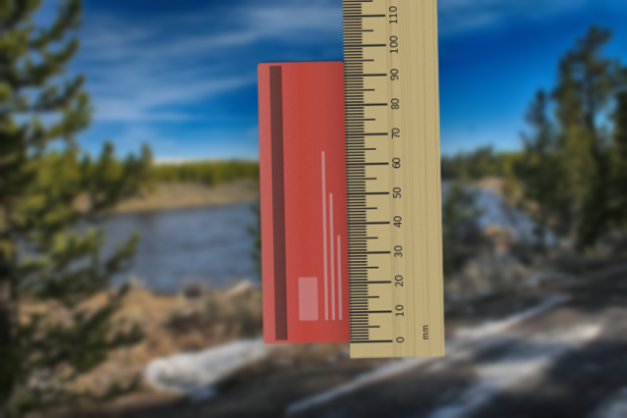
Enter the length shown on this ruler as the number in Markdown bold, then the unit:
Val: **95** mm
